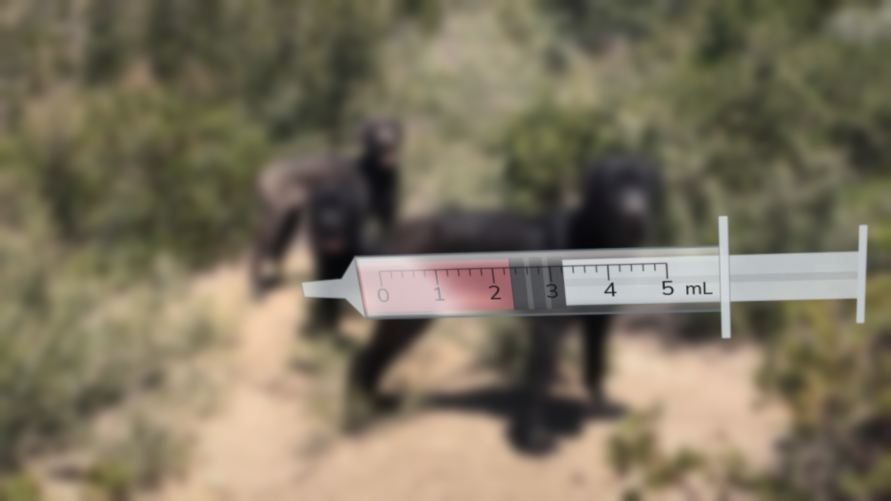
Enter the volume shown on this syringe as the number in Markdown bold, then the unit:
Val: **2.3** mL
